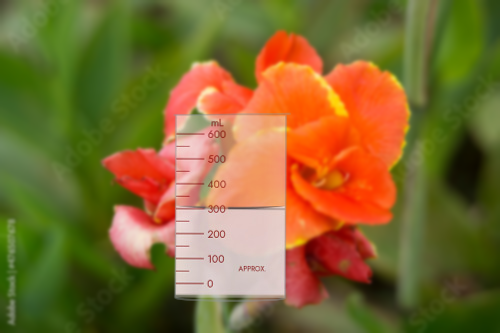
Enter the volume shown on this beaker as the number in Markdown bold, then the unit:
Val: **300** mL
